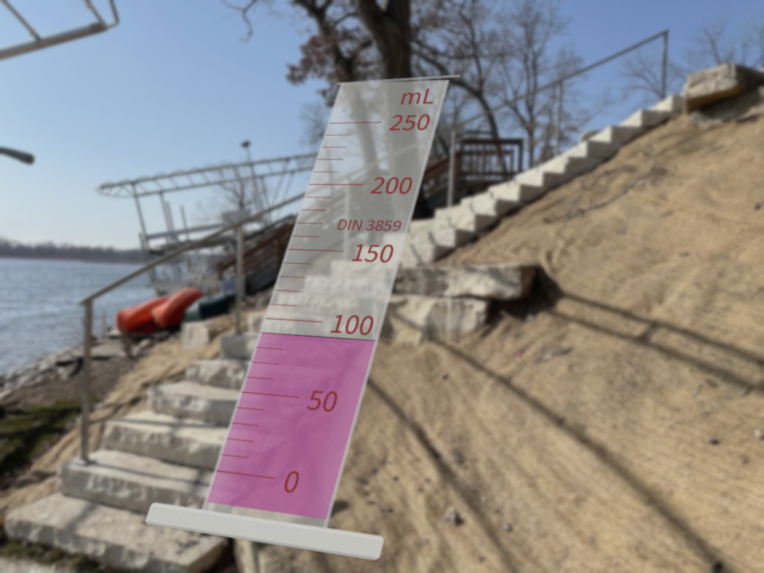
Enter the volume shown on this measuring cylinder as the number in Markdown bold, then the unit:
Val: **90** mL
